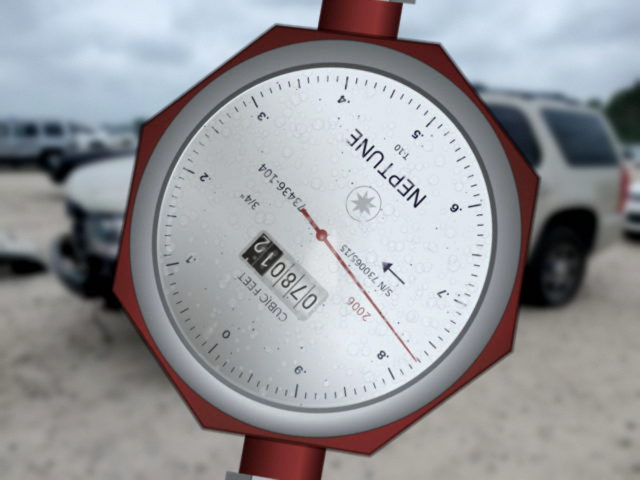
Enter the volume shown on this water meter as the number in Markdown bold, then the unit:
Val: **78011.77** ft³
